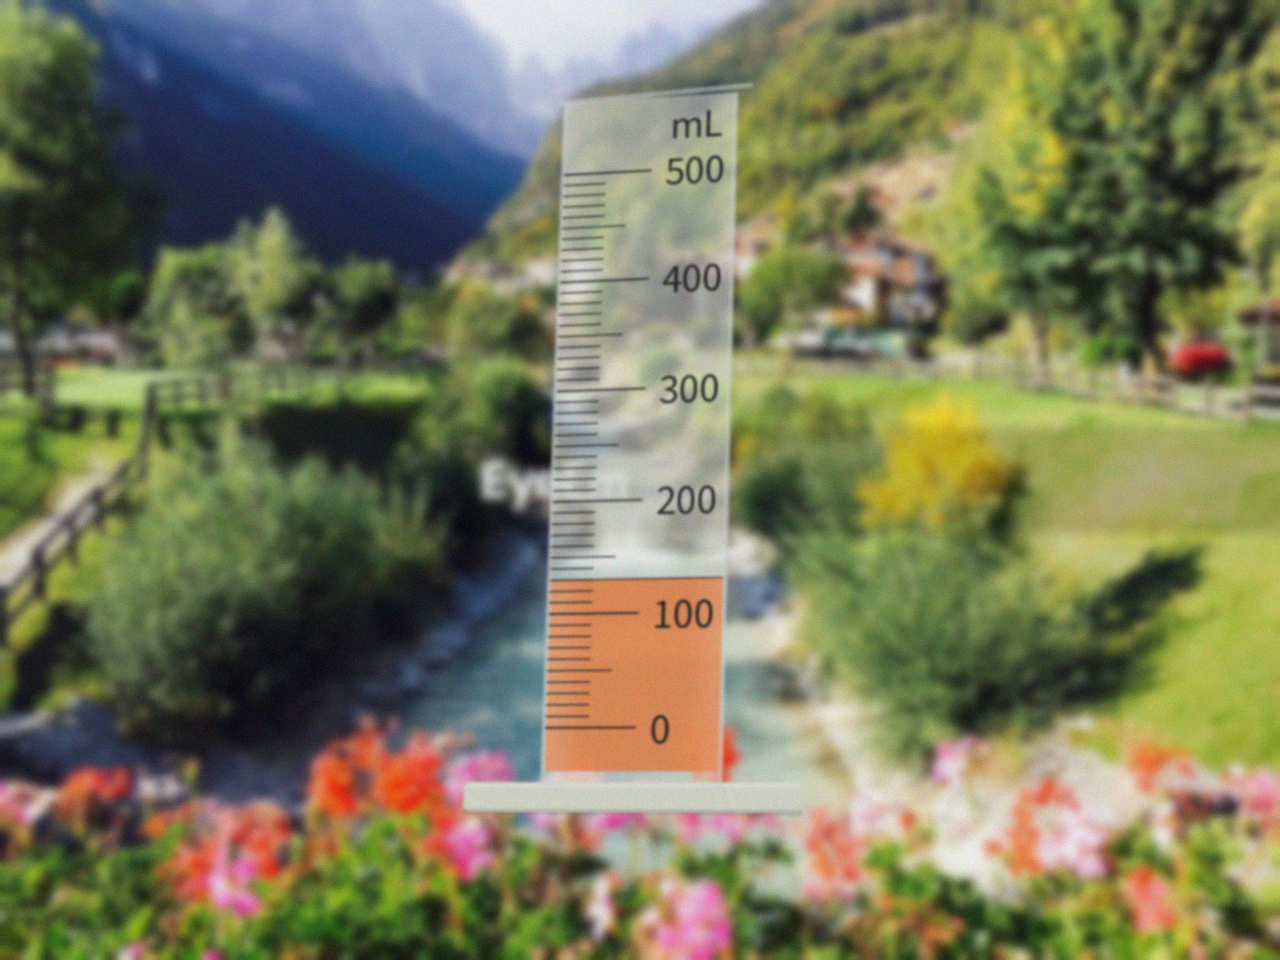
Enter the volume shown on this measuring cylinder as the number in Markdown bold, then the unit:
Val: **130** mL
